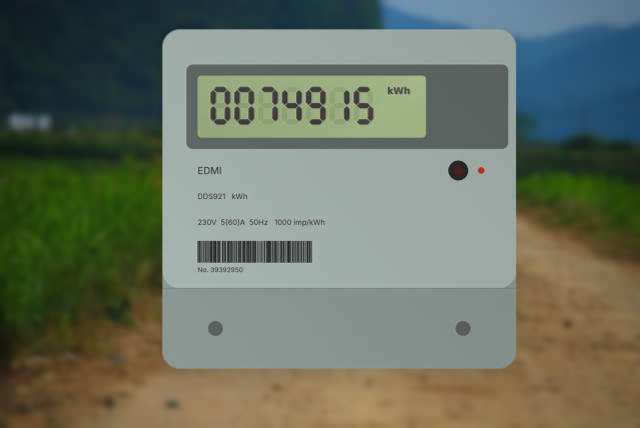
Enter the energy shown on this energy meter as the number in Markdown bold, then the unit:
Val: **74915** kWh
